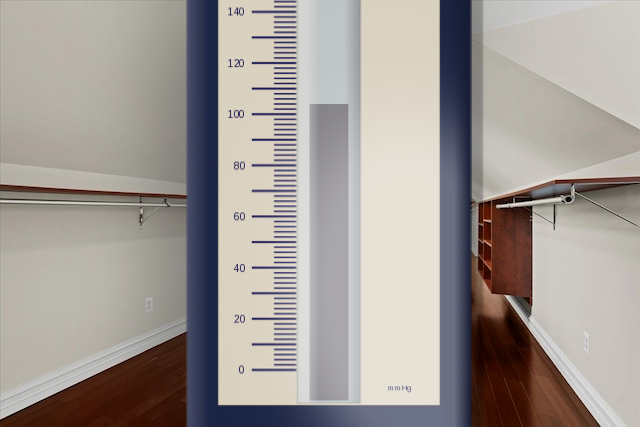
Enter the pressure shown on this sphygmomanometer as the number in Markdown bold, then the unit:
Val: **104** mmHg
